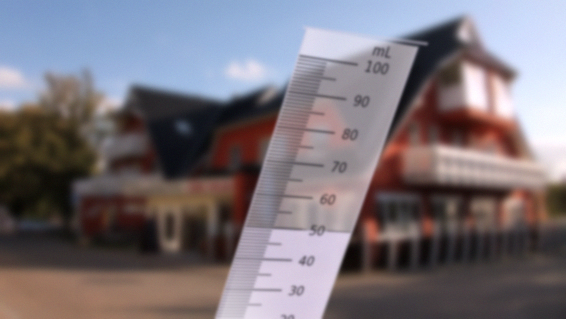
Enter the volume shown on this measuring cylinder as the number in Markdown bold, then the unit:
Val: **50** mL
